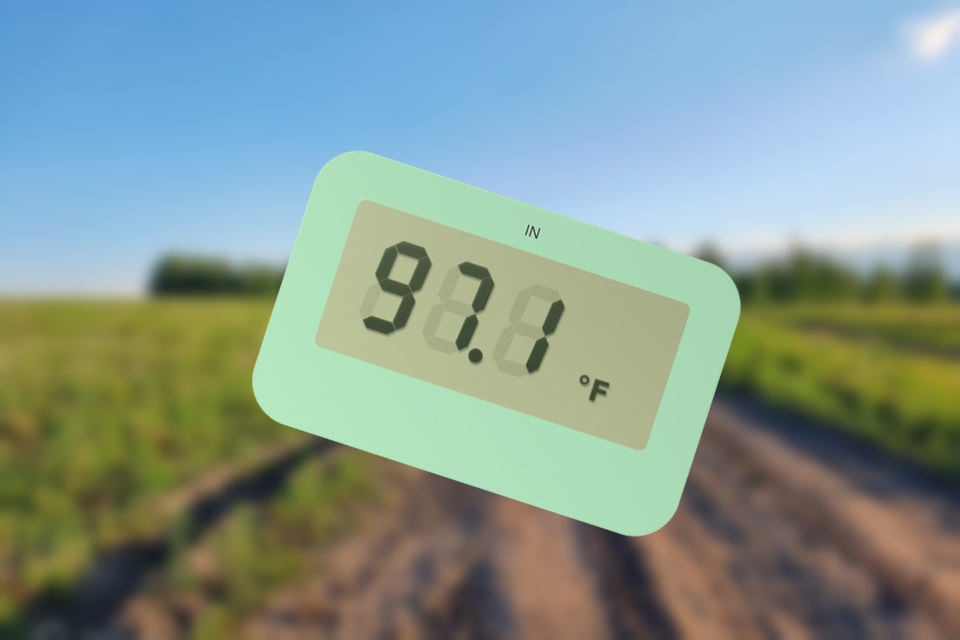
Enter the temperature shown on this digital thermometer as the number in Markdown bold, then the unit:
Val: **97.1** °F
